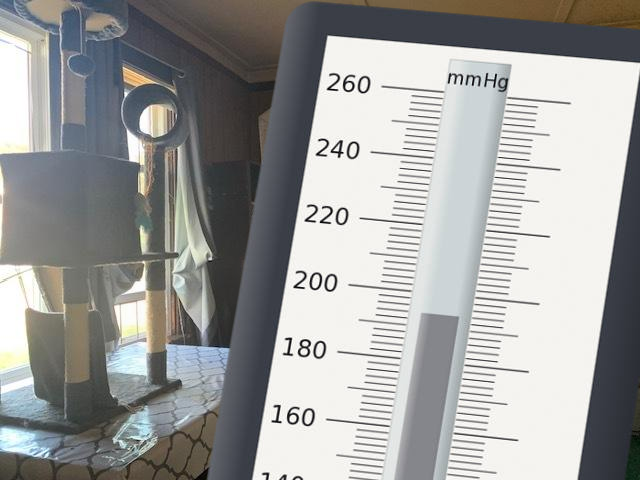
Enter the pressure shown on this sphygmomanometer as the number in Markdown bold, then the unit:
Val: **194** mmHg
